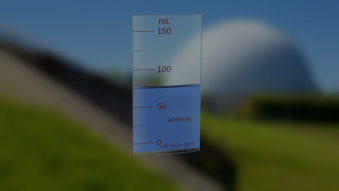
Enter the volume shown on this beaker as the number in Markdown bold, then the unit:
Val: **75** mL
